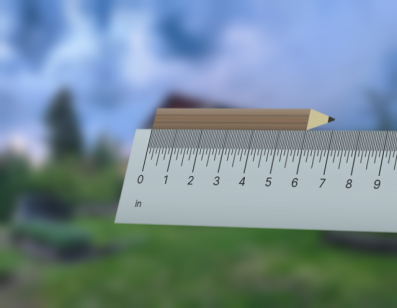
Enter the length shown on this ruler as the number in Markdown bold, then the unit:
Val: **7** in
